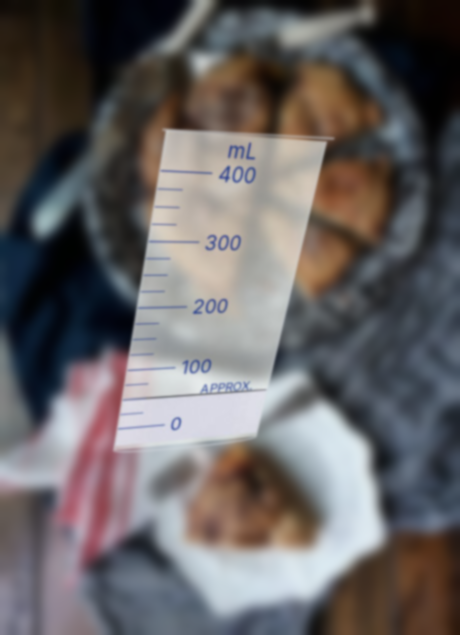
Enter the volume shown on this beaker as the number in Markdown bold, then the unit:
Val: **50** mL
